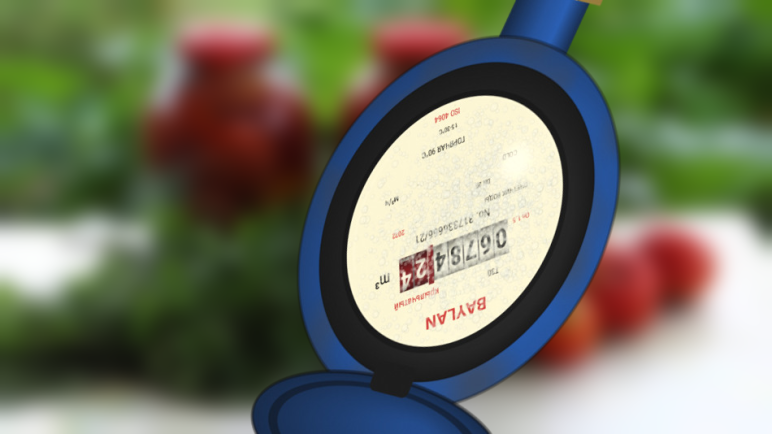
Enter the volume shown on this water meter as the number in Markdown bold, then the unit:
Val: **6784.24** m³
